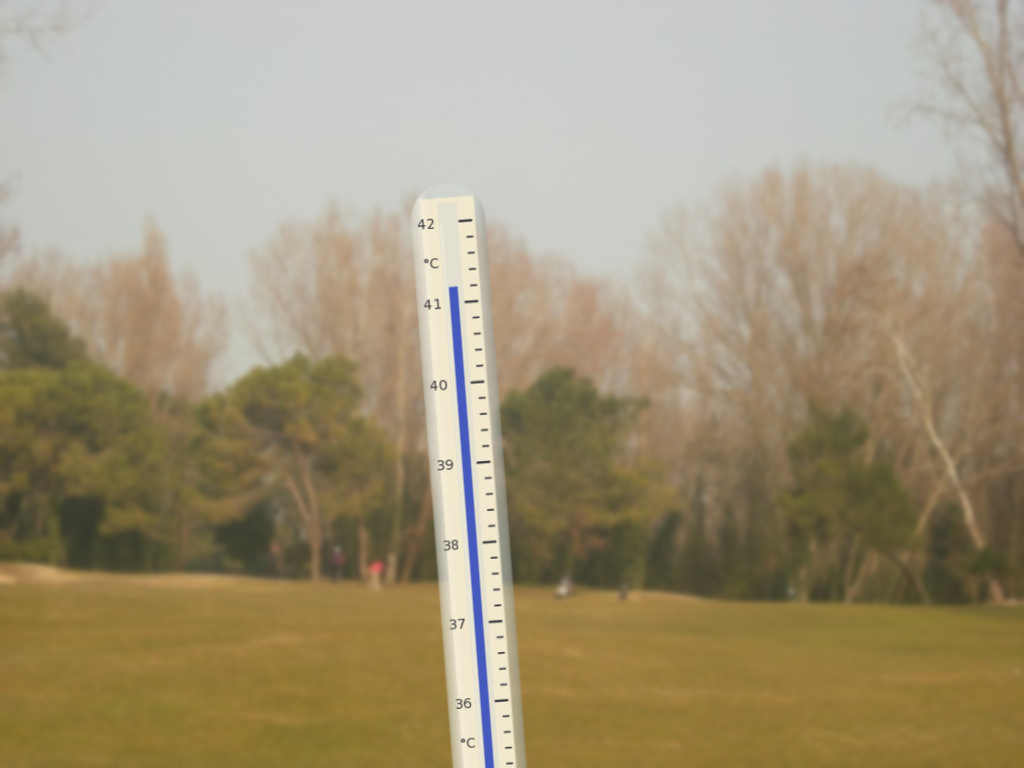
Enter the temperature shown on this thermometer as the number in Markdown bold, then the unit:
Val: **41.2** °C
